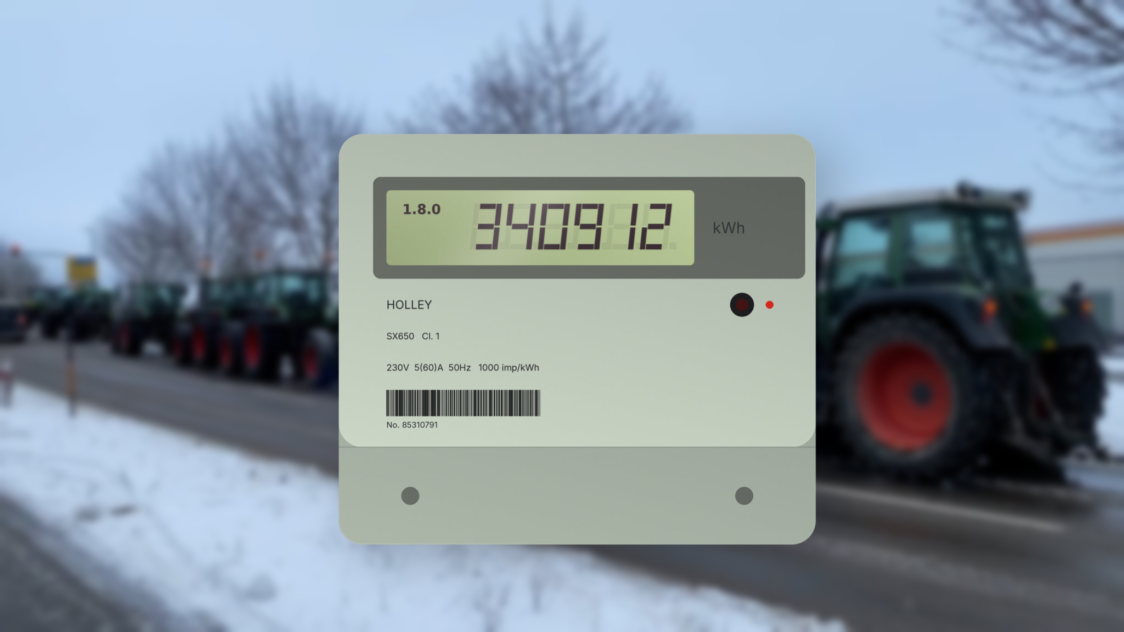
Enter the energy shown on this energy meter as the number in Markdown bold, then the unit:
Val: **340912** kWh
